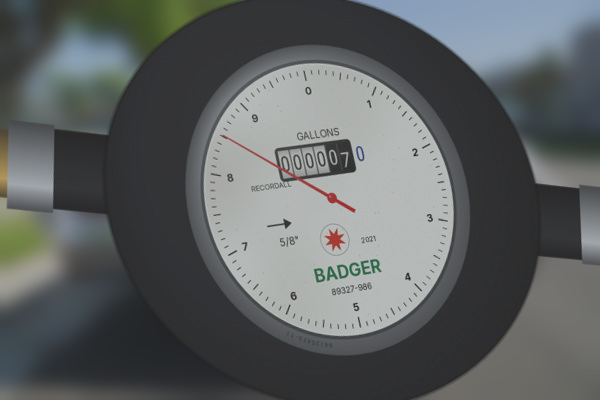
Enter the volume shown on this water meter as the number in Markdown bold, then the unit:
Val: **68.5** gal
